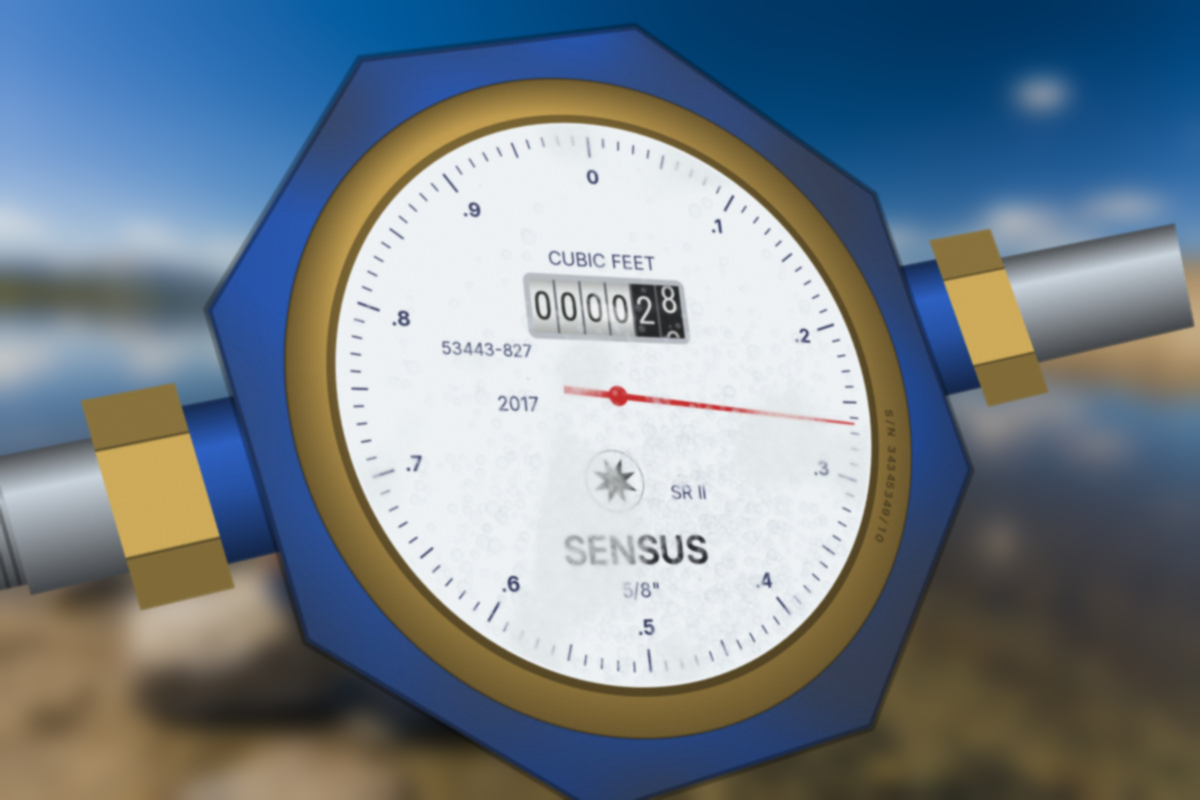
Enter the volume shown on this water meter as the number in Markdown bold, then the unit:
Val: **28.26** ft³
